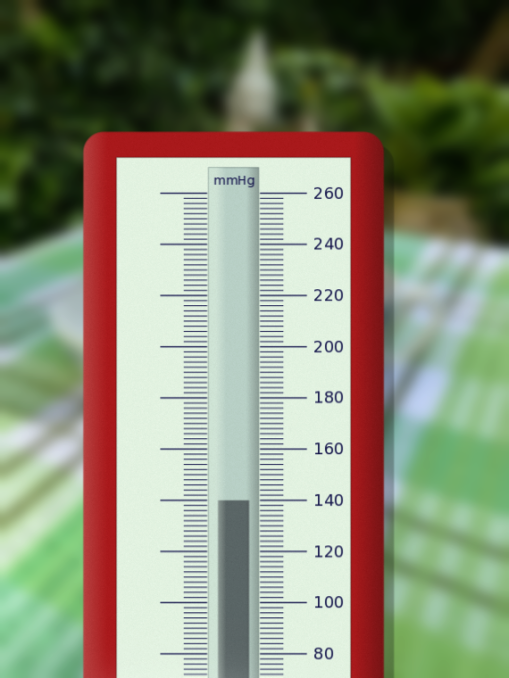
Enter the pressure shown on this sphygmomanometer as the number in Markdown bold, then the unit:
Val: **140** mmHg
